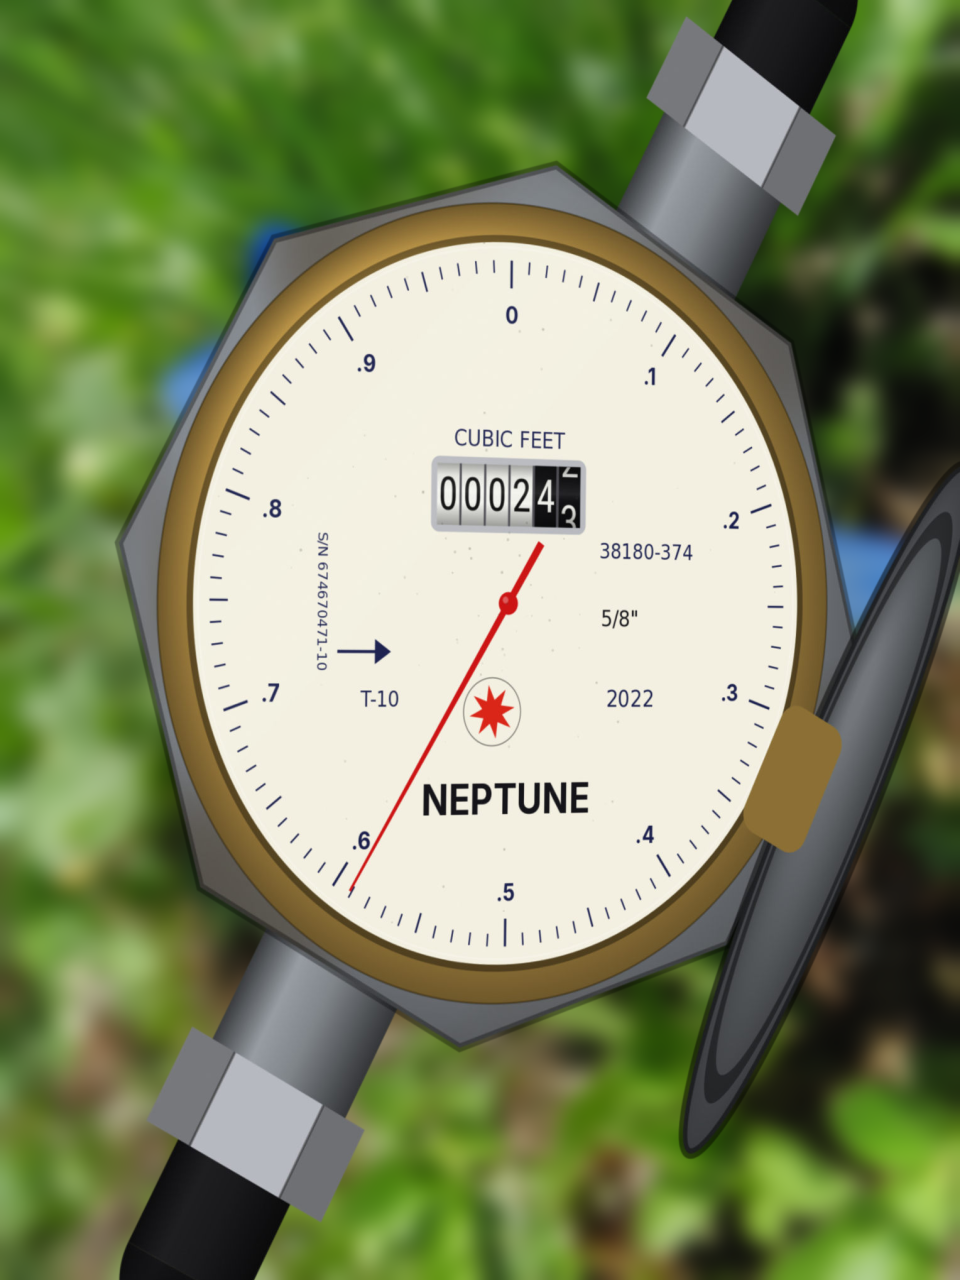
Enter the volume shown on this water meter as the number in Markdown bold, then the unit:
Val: **242.59** ft³
